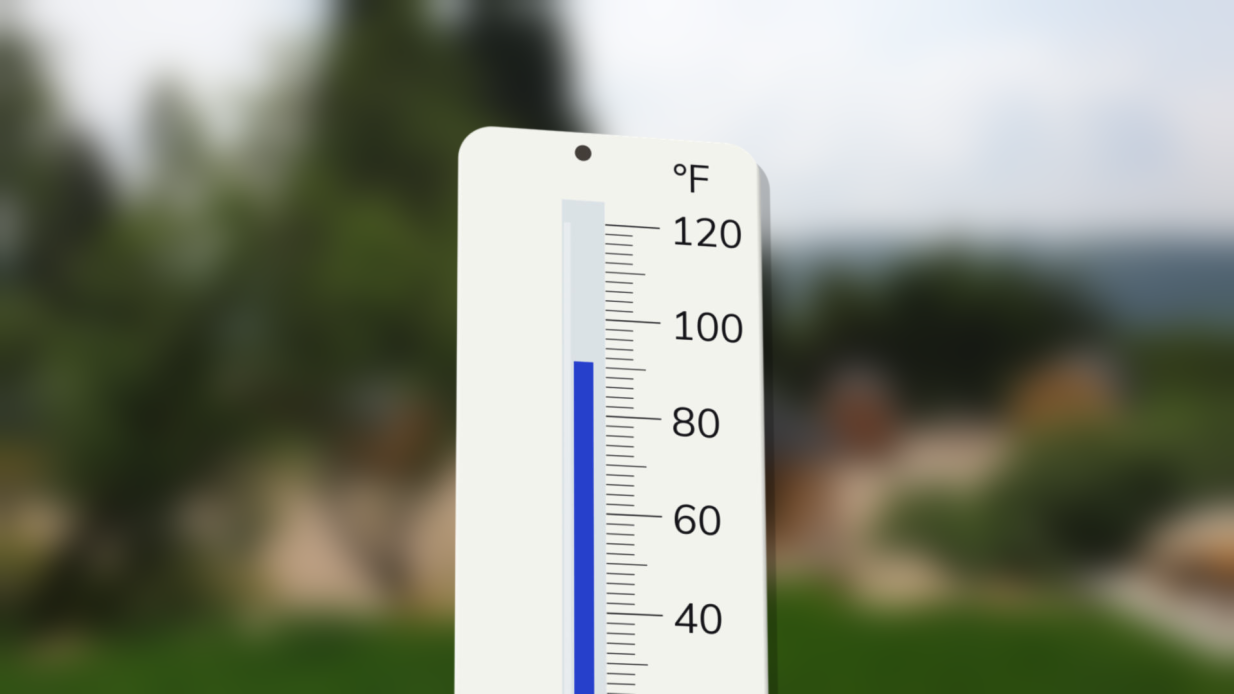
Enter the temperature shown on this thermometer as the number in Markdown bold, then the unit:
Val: **91** °F
